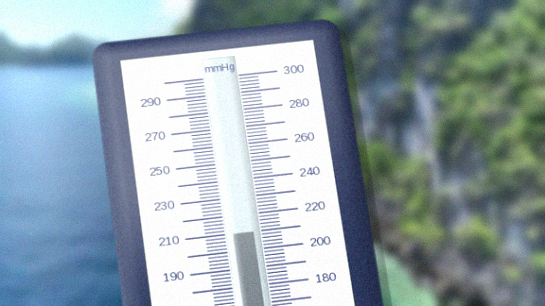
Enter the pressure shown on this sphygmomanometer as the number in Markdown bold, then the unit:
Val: **210** mmHg
